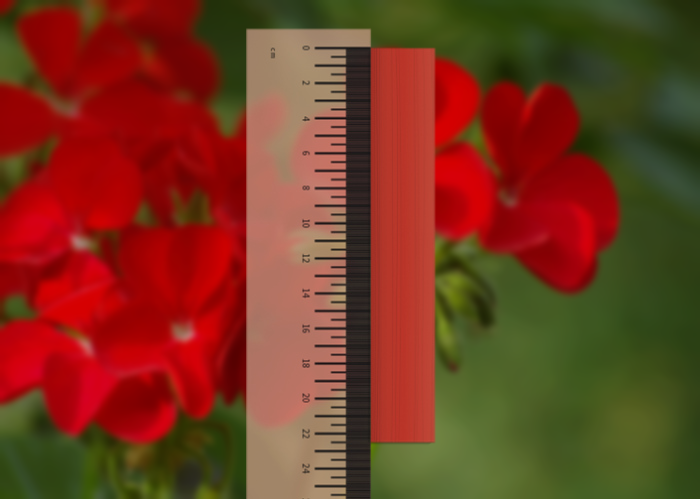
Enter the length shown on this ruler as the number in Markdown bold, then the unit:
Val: **22.5** cm
